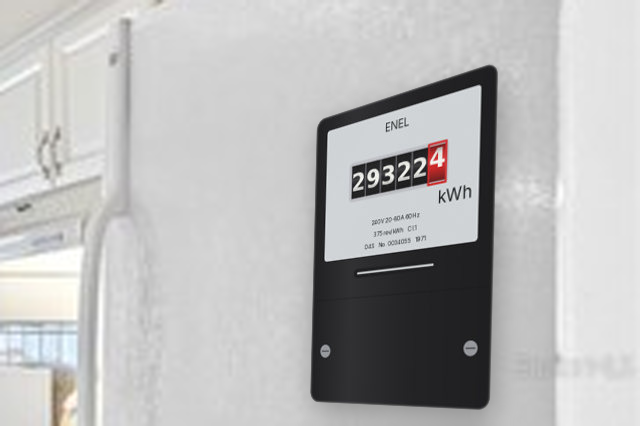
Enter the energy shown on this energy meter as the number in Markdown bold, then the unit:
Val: **29322.4** kWh
